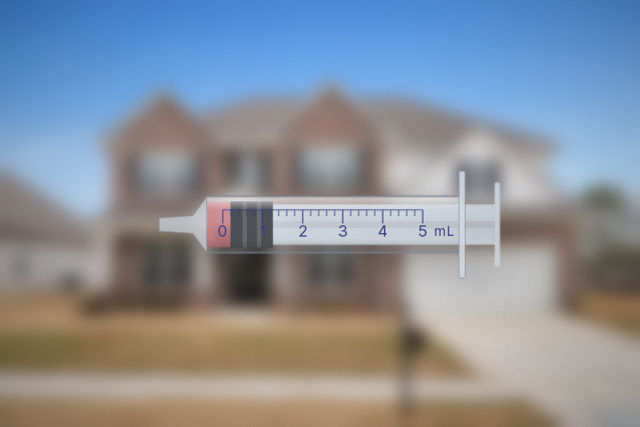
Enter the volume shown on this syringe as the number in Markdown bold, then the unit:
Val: **0.2** mL
